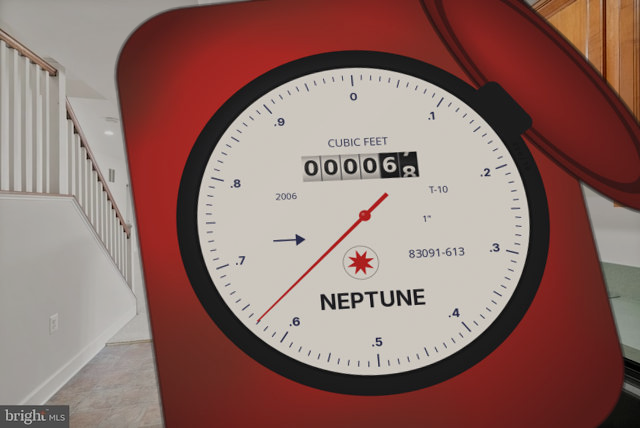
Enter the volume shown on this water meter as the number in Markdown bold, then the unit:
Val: **67.63** ft³
